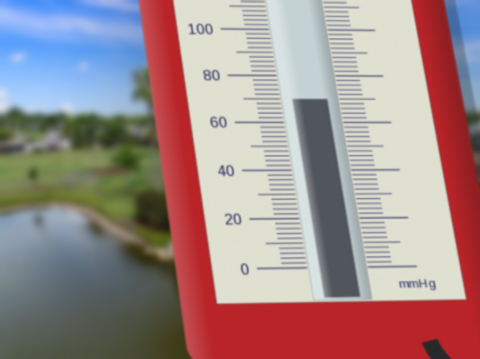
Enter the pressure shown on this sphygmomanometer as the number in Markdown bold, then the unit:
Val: **70** mmHg
